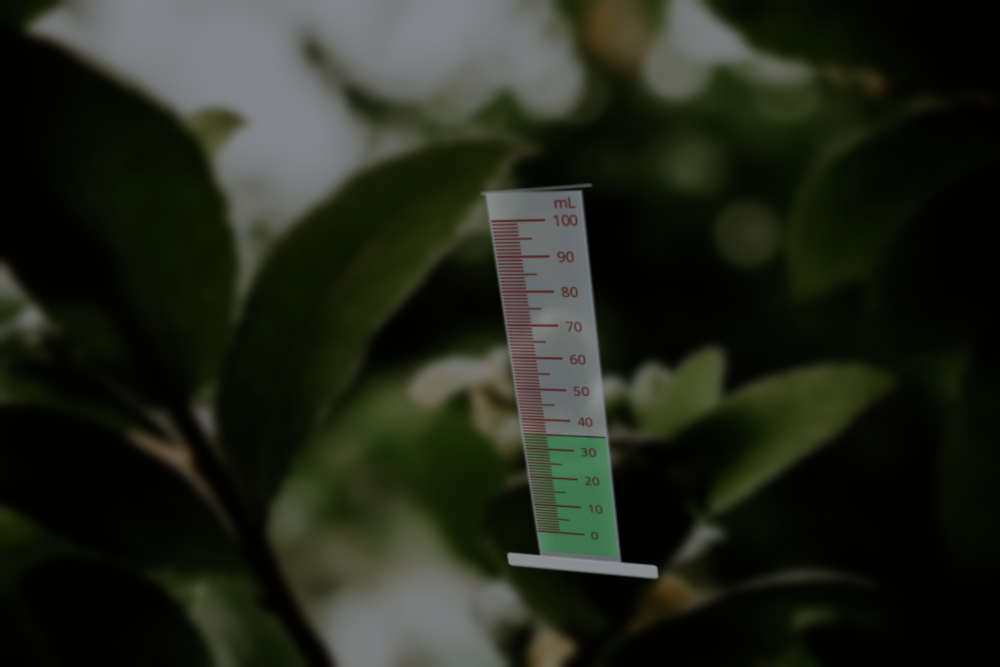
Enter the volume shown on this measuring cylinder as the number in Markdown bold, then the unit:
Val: **35** mL
